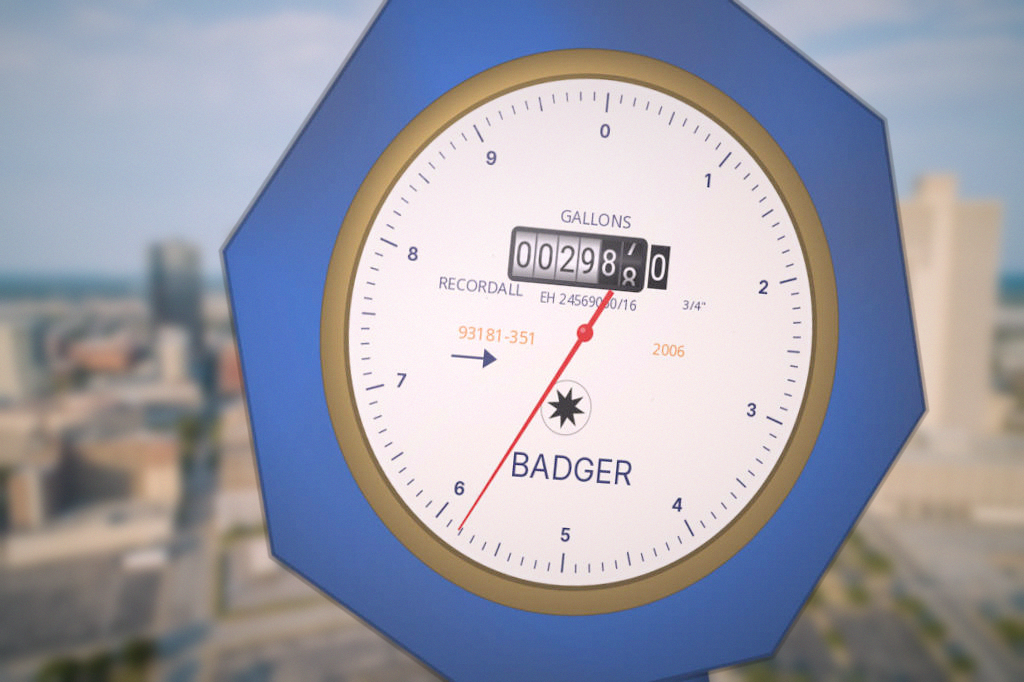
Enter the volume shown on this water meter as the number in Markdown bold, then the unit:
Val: **29875.8** gal
